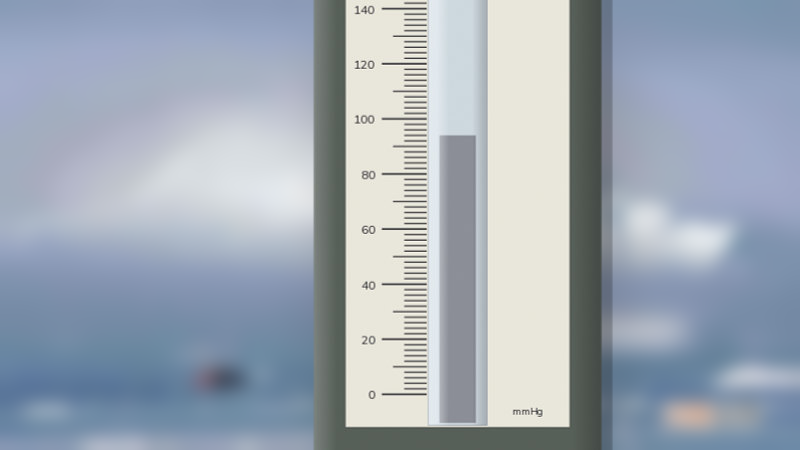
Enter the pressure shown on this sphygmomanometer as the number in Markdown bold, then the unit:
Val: **94** mmHg
